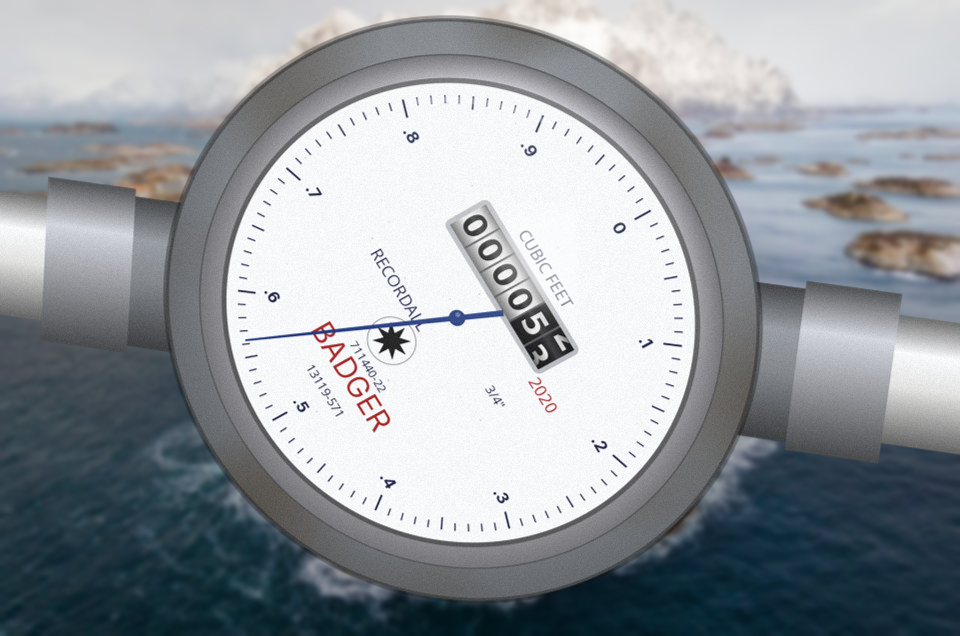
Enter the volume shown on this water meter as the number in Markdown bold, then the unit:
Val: **52.56** ft³
